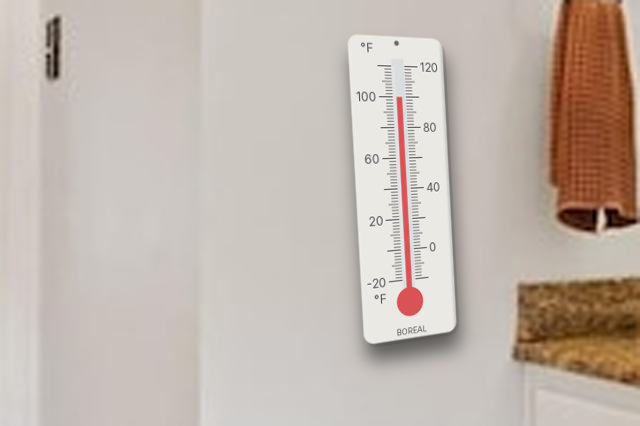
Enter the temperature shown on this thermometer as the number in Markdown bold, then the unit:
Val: **100** °F
